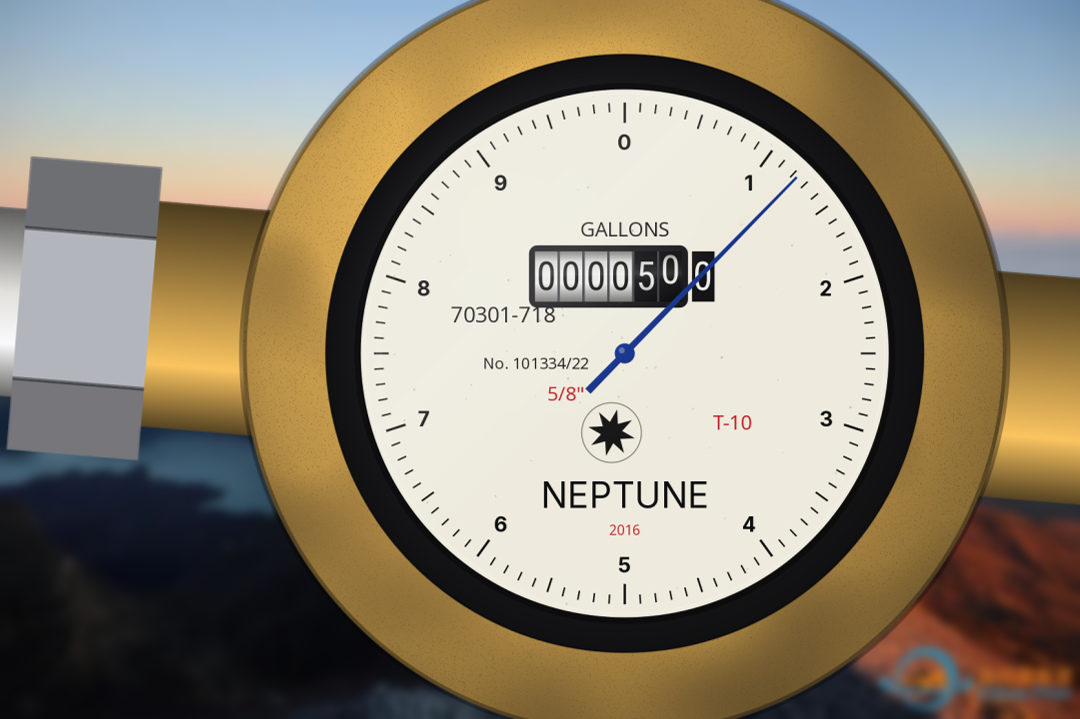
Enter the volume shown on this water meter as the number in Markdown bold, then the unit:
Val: **501.2** gal
